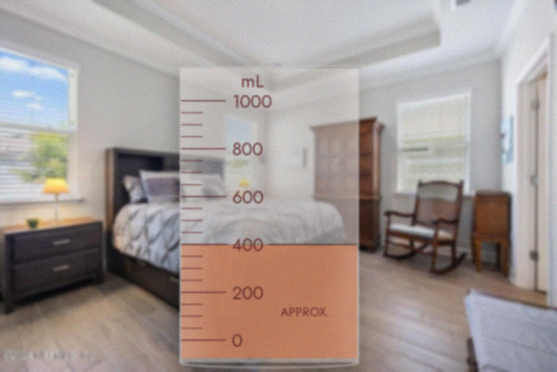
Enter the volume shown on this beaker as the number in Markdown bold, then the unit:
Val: **400** mL
